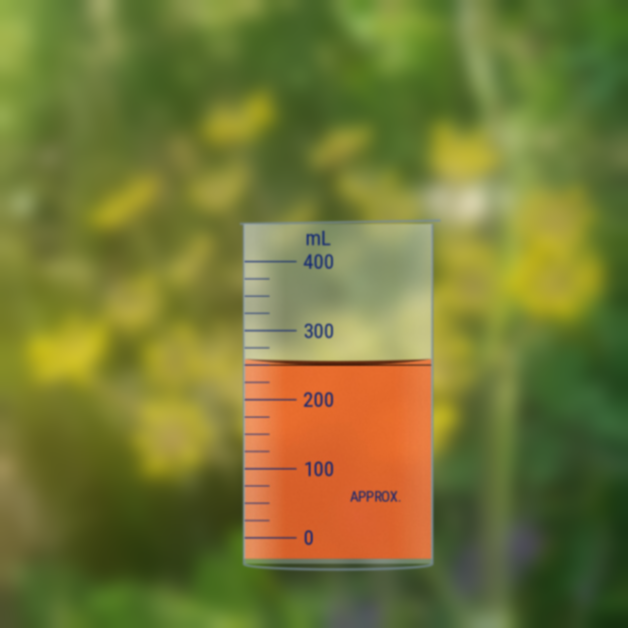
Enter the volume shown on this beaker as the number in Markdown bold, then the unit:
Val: **250** mL
